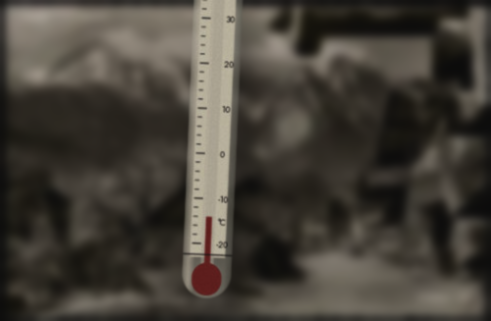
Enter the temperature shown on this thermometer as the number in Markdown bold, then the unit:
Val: **-14** °C
